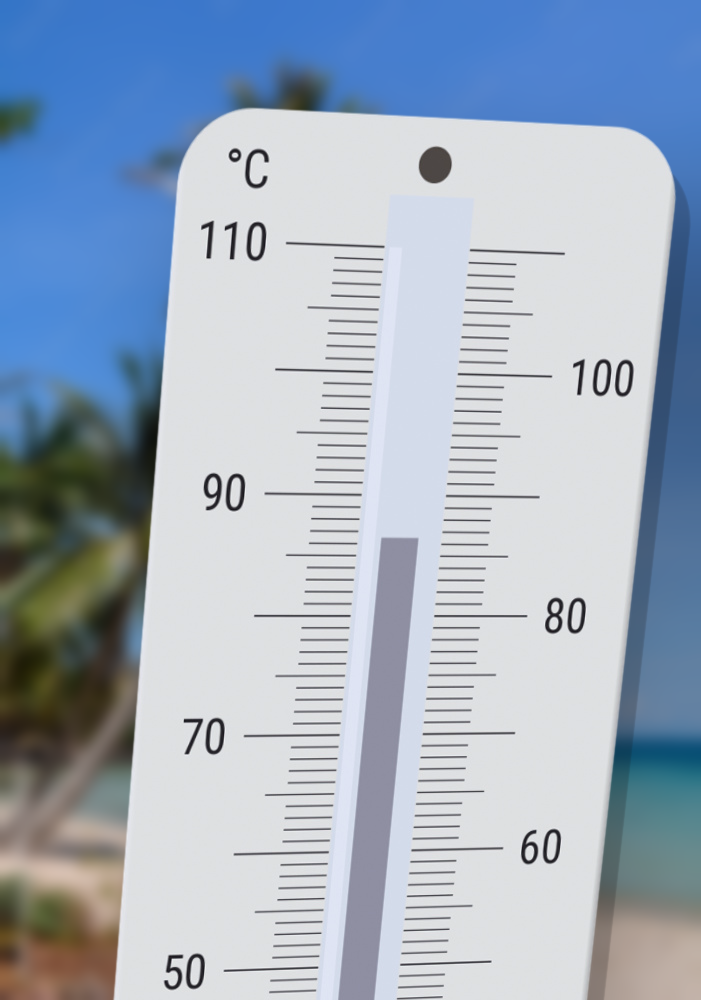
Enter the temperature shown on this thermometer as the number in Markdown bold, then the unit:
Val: **86.5** °C
